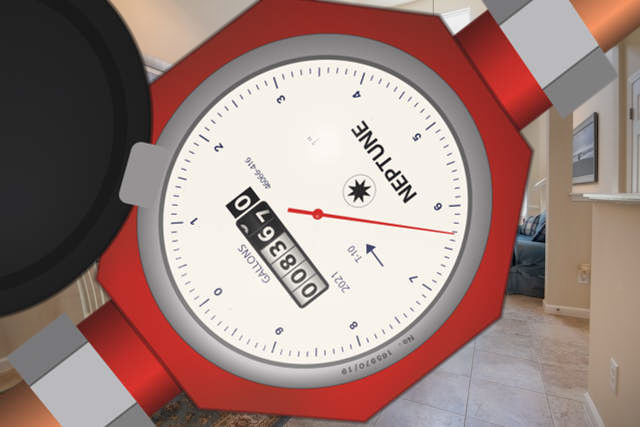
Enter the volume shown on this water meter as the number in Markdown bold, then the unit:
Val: **83666.3** gal
